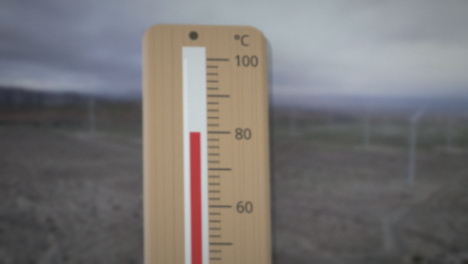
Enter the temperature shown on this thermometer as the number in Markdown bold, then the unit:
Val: **80** °C
